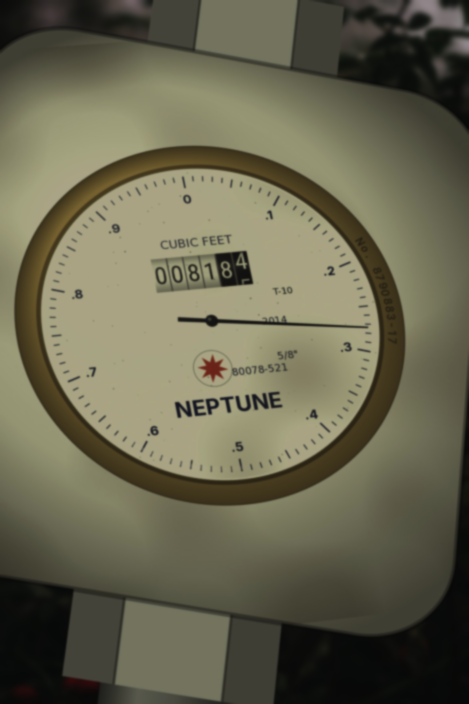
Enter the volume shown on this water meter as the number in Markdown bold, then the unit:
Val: **8184.27** ft³
